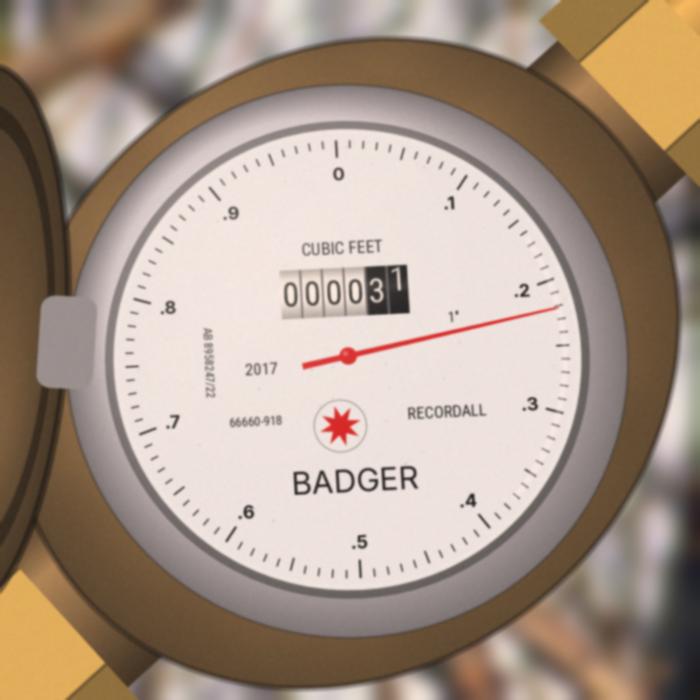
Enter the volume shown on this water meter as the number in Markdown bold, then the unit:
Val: **31.22** ft³
